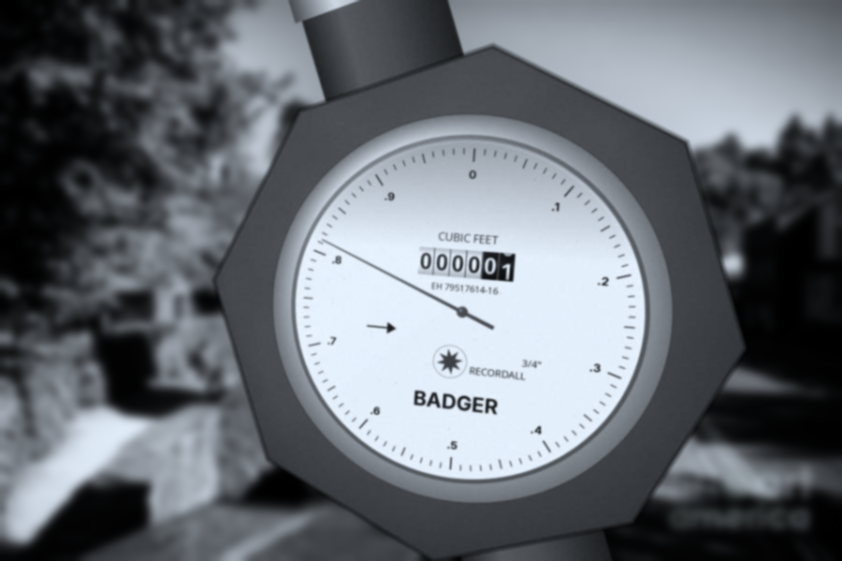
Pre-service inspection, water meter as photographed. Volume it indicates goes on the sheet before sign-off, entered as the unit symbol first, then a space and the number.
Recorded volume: ft³ 0.81
